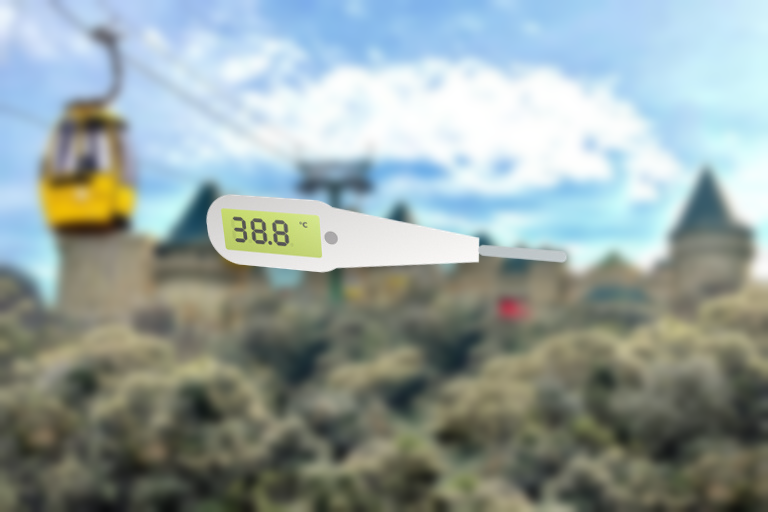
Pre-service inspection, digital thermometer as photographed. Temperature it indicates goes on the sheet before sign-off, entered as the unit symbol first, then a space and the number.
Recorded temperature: °C 38.8
